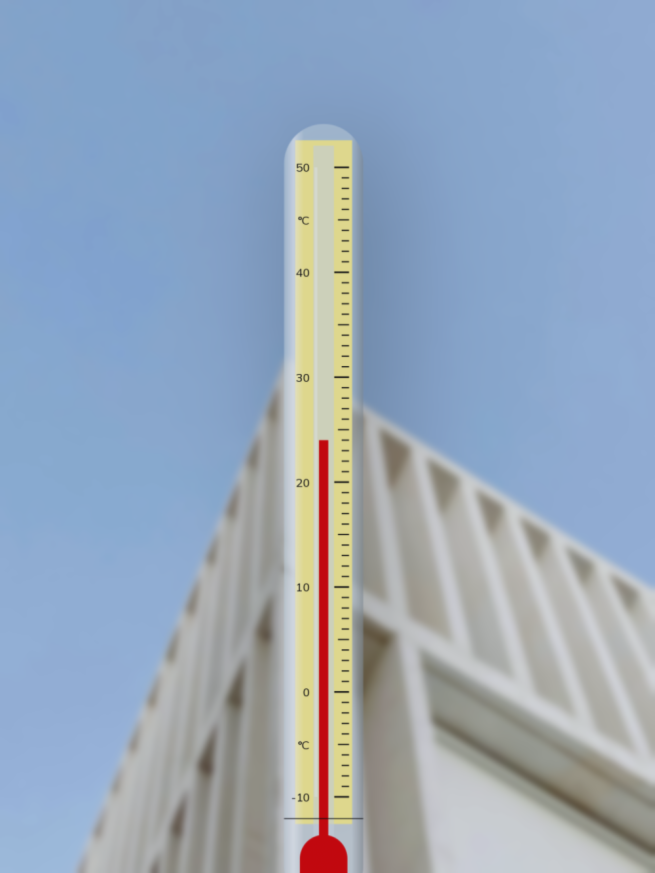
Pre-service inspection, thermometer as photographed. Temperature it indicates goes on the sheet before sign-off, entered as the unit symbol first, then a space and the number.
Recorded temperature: °C 24
